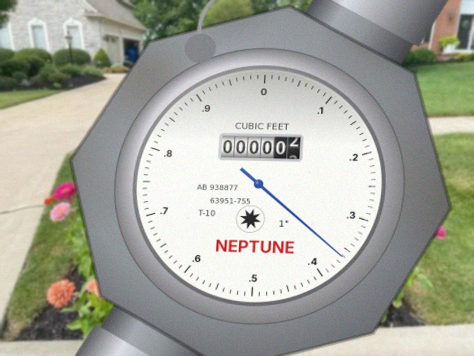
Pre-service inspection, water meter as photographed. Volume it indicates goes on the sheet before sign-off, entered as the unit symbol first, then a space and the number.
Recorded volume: ft³ 2.36
